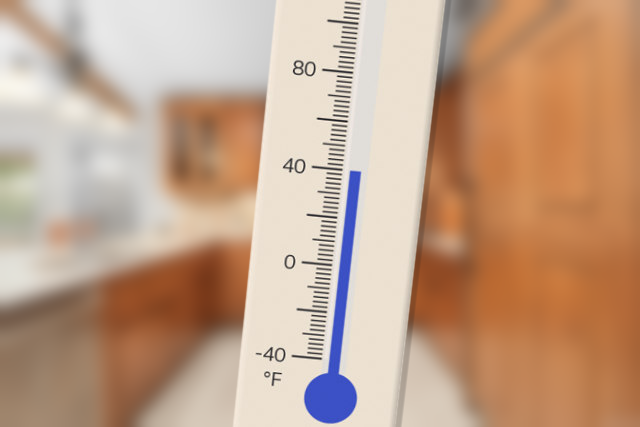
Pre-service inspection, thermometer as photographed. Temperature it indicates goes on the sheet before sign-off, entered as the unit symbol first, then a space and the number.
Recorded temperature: °F 40
